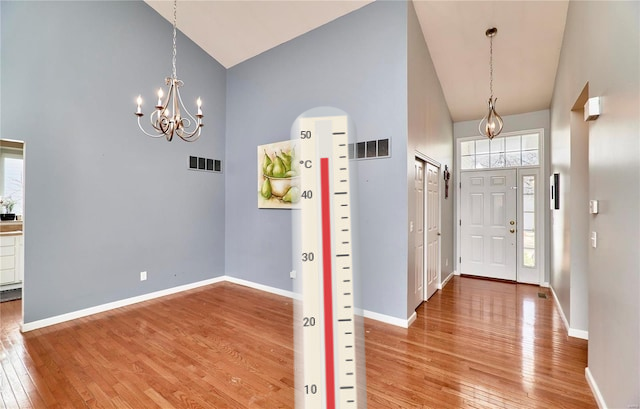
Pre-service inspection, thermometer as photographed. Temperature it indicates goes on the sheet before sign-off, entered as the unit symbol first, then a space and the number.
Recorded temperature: °C 46
